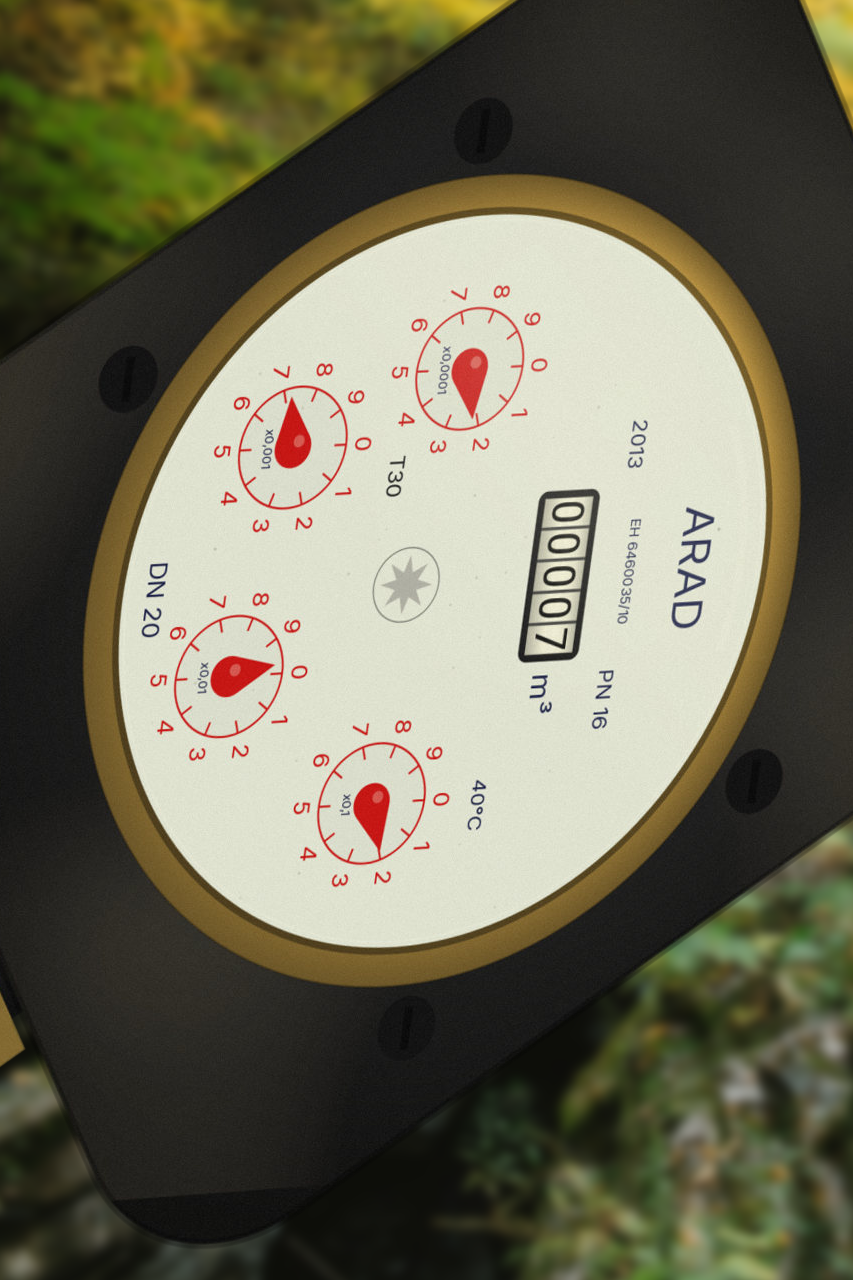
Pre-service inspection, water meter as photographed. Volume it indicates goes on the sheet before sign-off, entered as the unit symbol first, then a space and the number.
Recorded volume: m³ 7.1972
